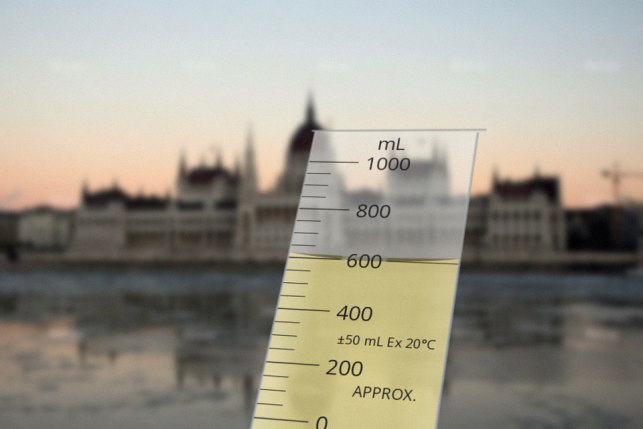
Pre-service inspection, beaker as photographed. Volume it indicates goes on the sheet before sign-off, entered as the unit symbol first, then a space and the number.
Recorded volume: mL 600
